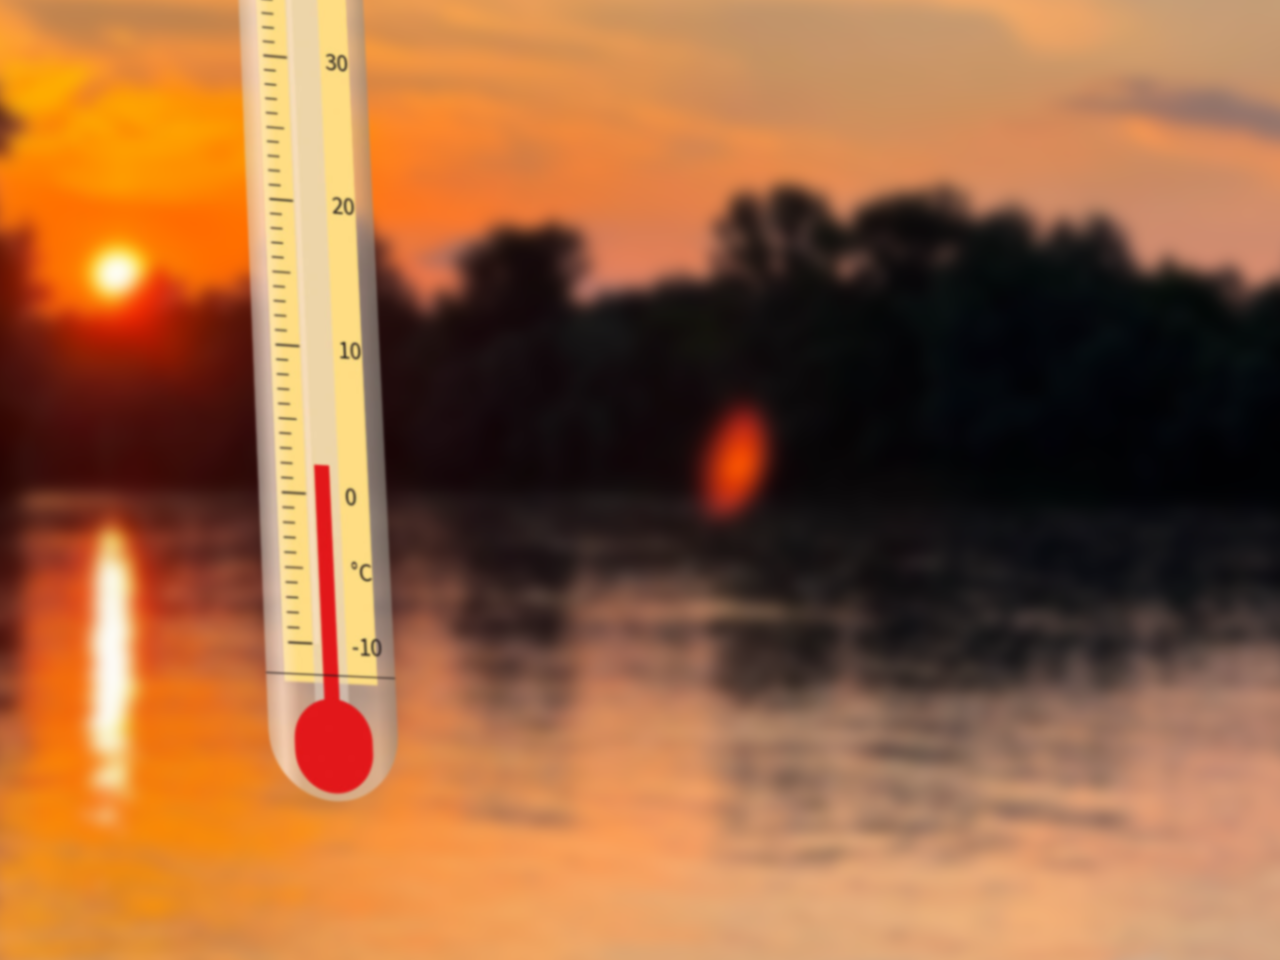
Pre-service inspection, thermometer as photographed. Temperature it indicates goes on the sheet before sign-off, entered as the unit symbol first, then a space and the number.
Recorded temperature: °C 2
